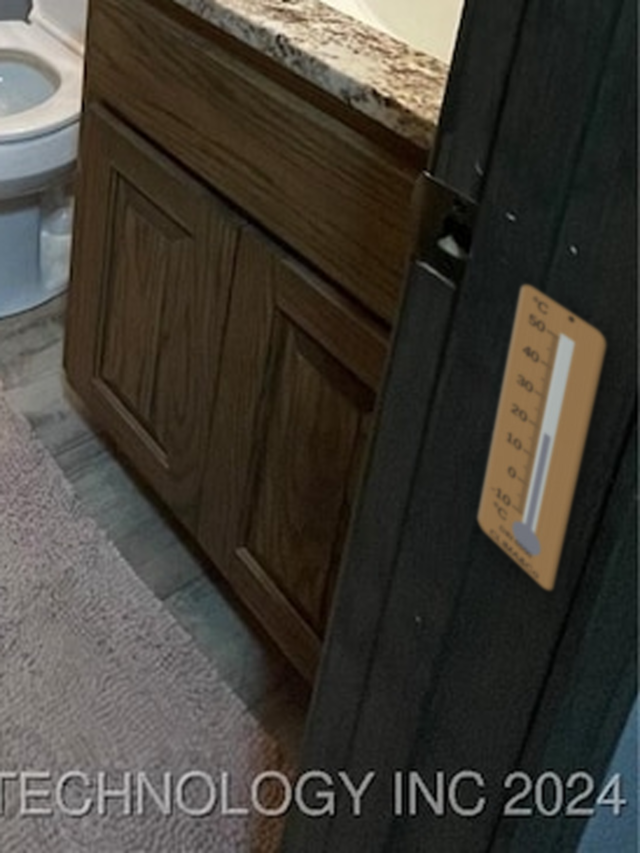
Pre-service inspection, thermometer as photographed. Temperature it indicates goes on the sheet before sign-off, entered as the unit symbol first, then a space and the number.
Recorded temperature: °C 20
